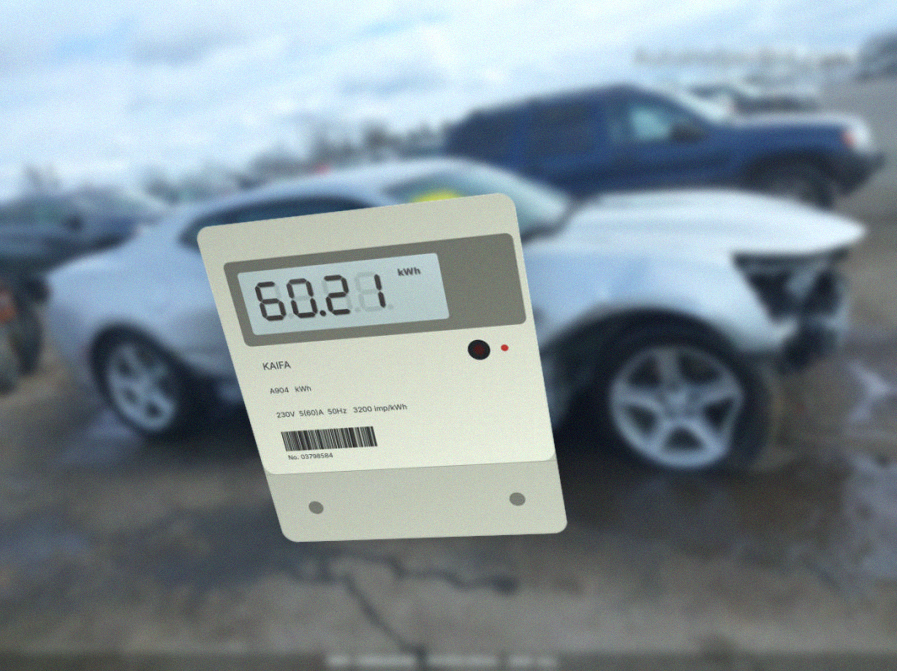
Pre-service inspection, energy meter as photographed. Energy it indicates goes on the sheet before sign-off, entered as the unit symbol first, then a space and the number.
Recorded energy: kWh 60.21
